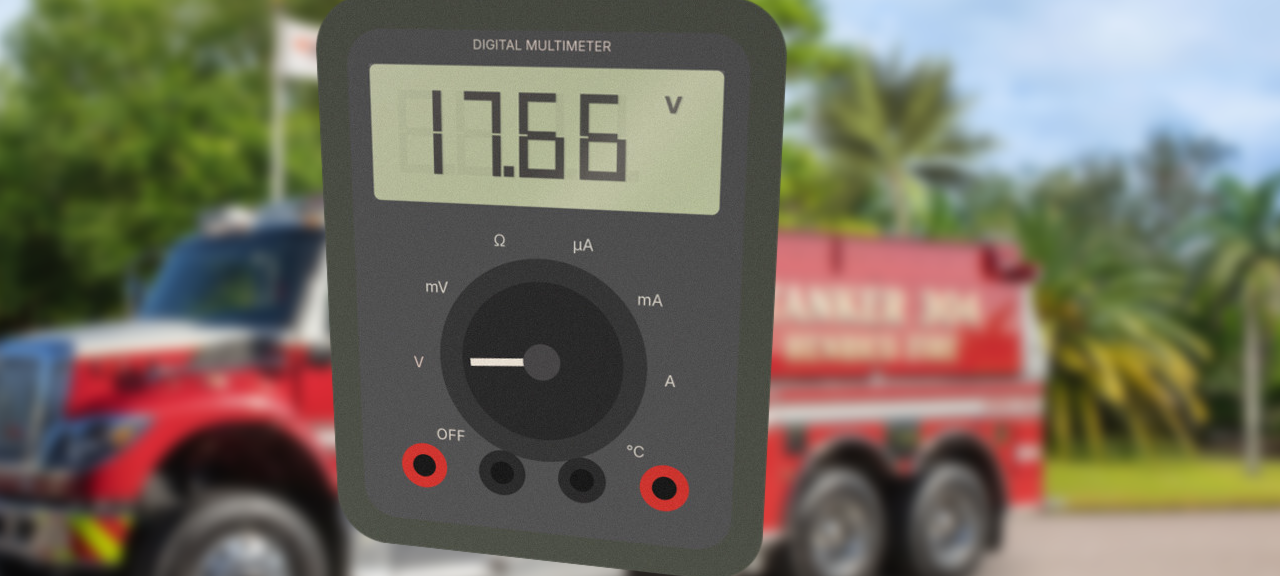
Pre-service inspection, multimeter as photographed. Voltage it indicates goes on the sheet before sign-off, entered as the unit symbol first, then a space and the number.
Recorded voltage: V 17.66
